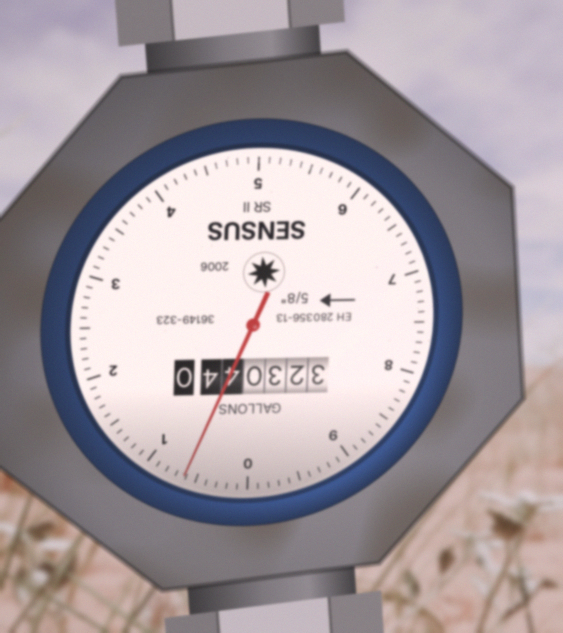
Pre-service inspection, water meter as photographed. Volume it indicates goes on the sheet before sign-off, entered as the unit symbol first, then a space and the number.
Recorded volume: gal 3230440.6
